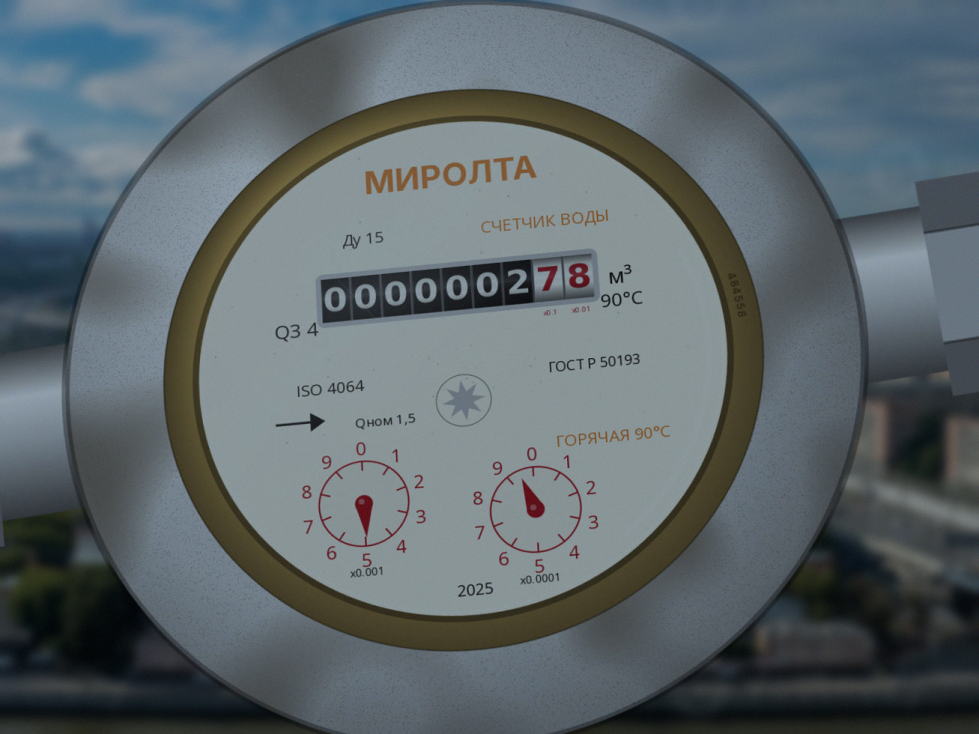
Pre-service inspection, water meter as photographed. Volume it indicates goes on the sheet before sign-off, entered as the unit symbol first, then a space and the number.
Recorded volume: m³ 2.7849
